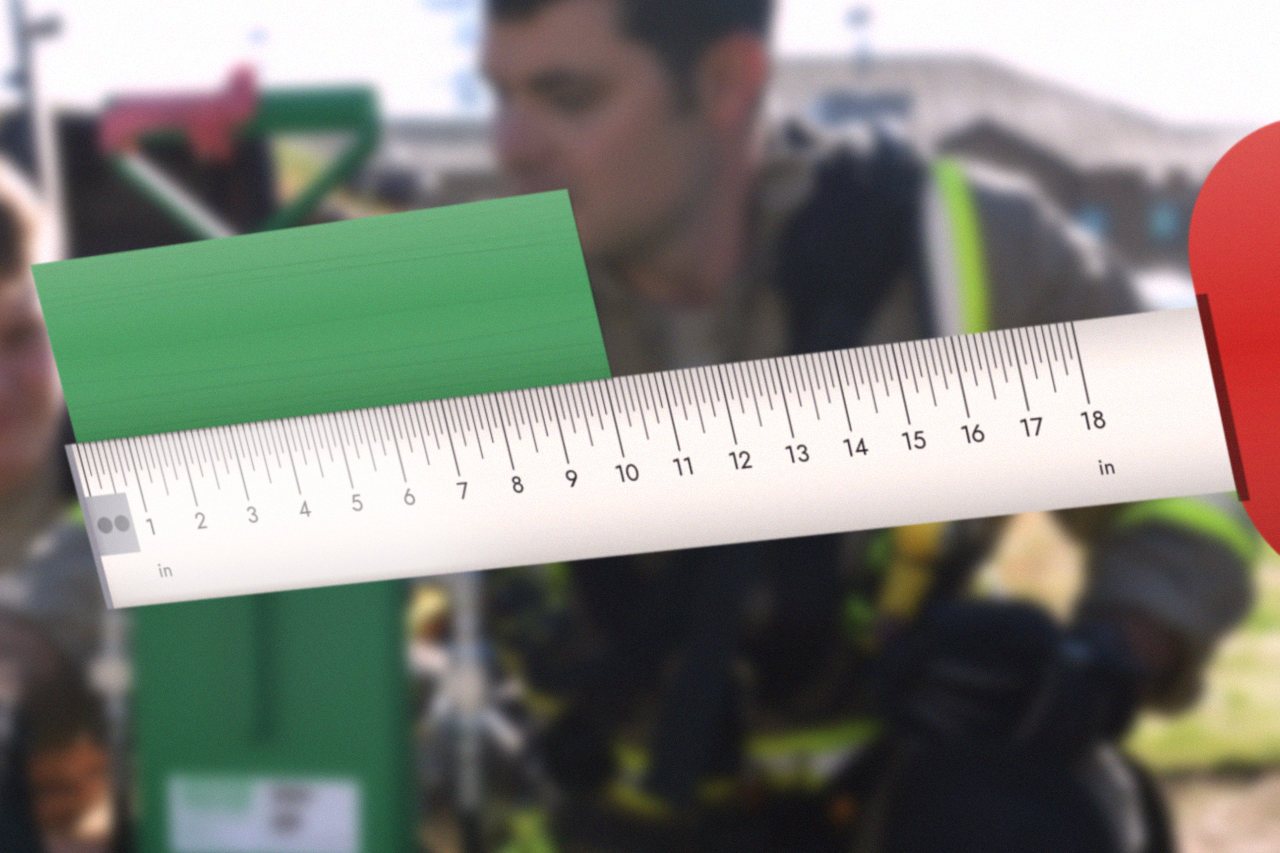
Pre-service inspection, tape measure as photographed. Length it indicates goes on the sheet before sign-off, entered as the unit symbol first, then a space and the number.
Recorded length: in 10.125
